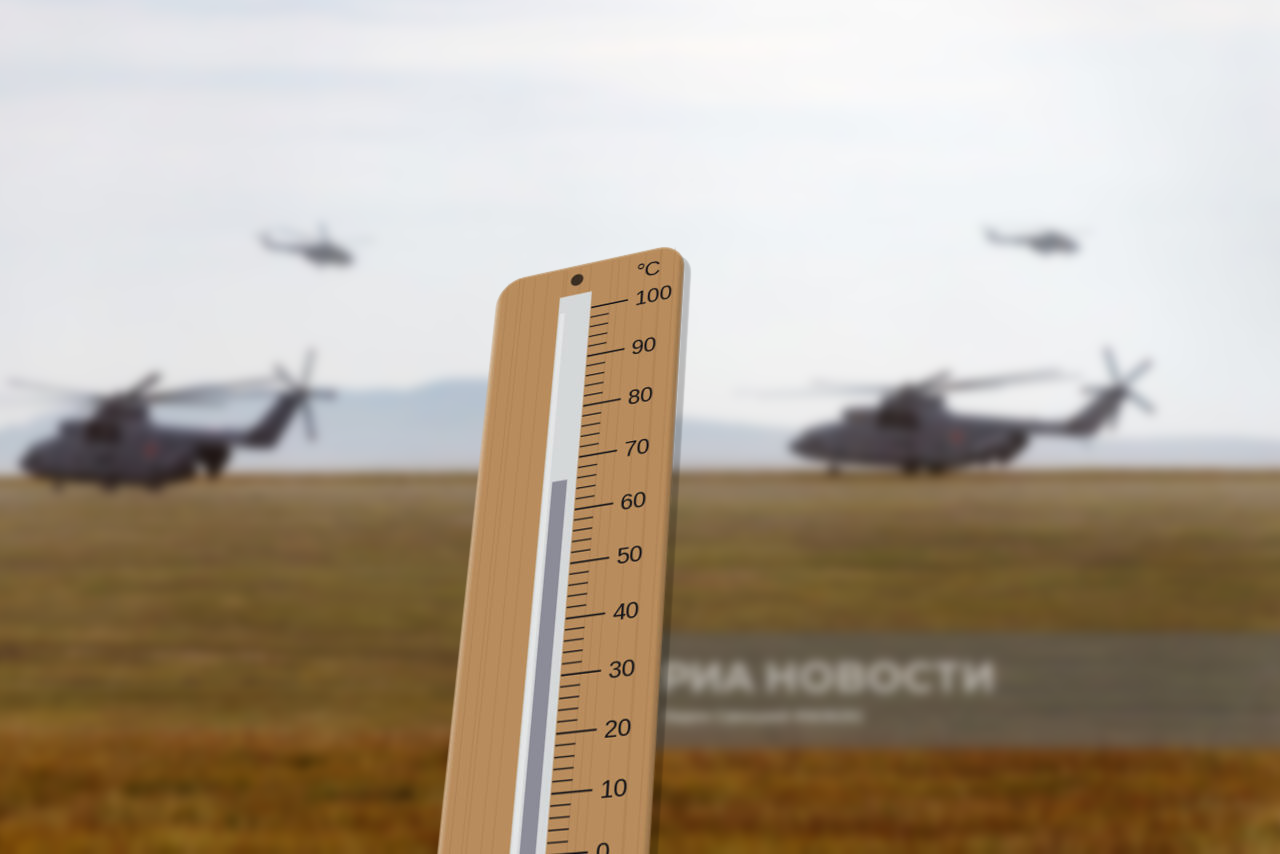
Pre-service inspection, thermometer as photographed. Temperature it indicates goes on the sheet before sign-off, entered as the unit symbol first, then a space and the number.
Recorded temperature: °C 66
